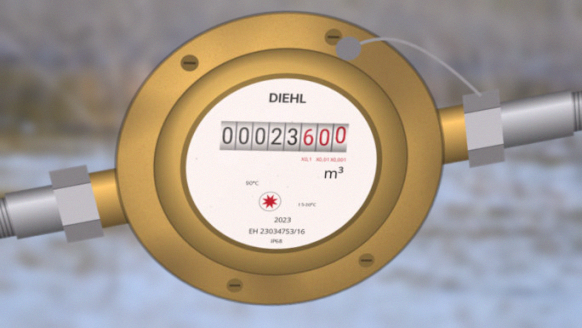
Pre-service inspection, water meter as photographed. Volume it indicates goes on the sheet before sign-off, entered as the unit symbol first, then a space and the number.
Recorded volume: m³ 23.600
